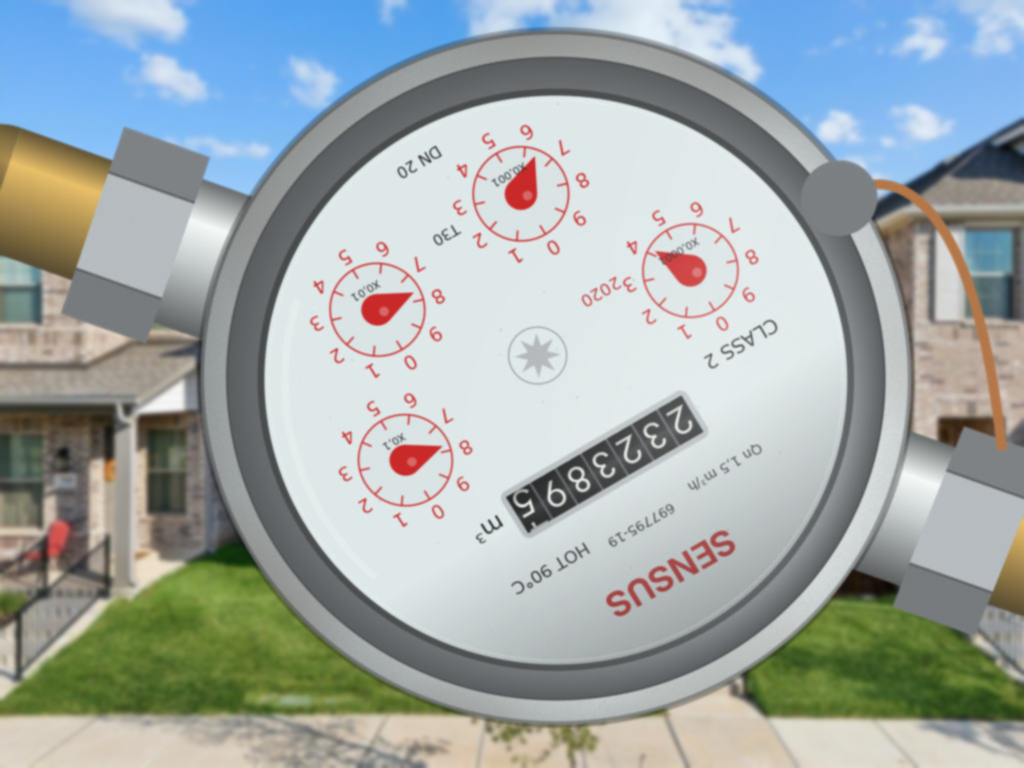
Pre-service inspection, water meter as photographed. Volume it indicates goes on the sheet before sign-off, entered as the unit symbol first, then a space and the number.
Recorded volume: m³ 2323894.7764
